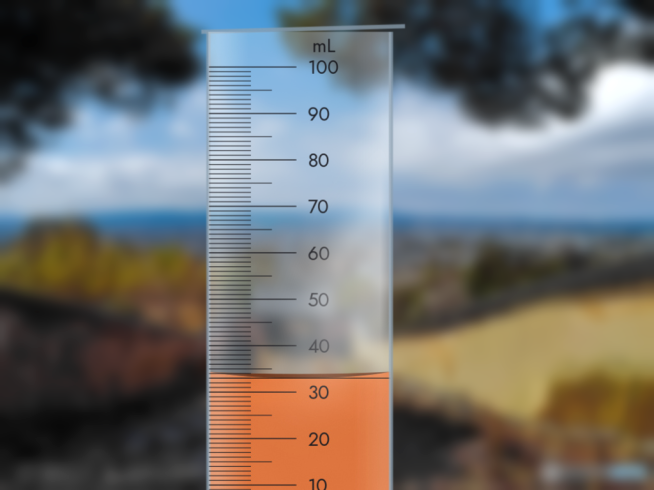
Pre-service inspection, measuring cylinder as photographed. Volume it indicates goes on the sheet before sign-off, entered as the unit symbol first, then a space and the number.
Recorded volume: mL 33
